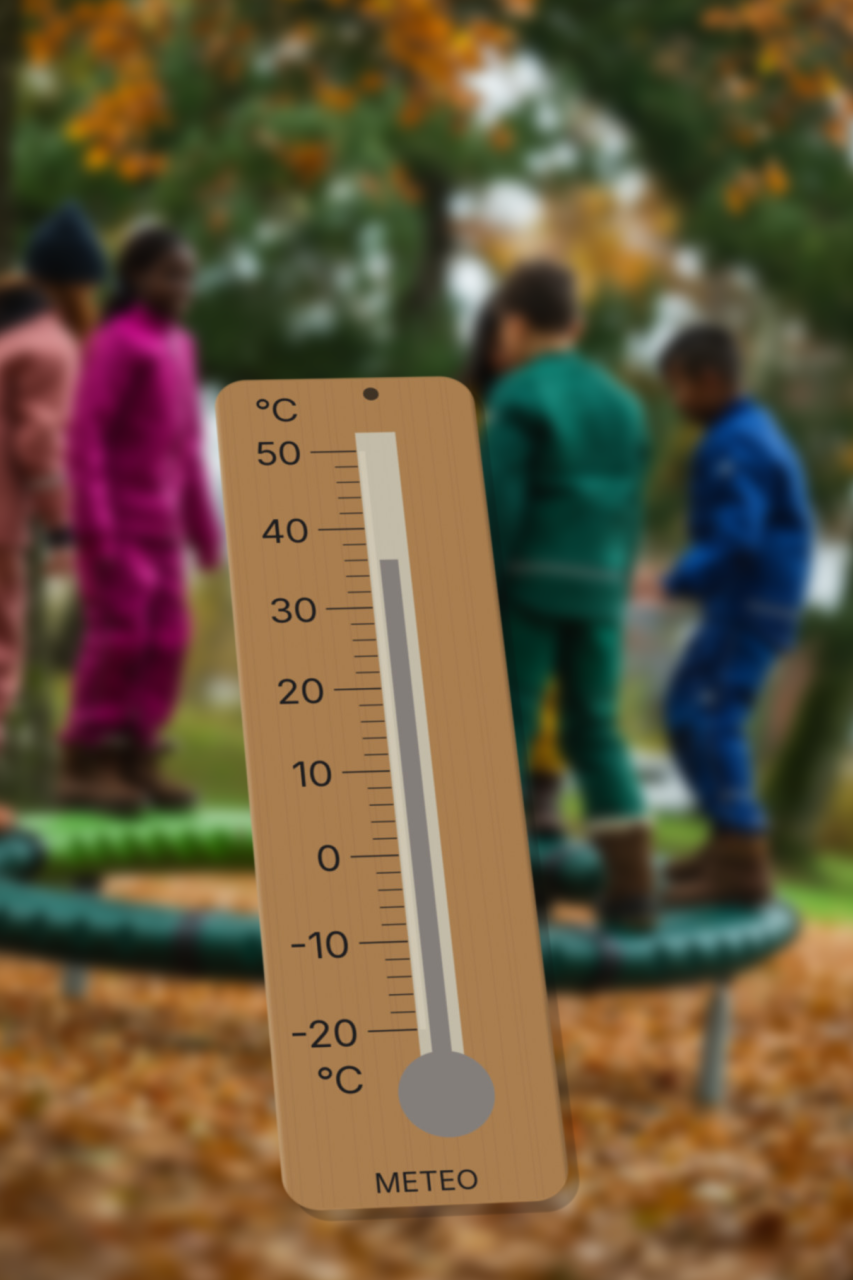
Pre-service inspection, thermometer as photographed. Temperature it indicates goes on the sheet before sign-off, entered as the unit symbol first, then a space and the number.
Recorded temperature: °C 36
